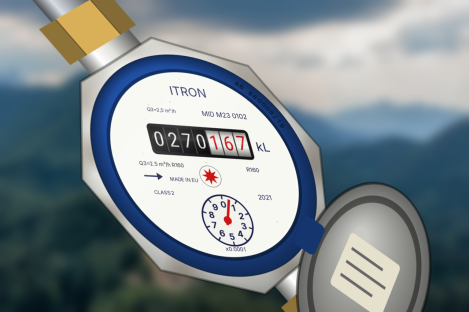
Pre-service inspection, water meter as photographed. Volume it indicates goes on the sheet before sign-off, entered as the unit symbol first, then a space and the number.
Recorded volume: kL 270.1670
